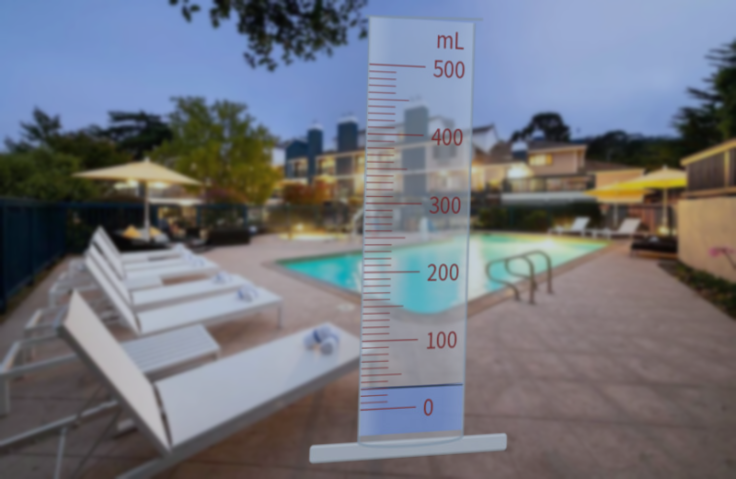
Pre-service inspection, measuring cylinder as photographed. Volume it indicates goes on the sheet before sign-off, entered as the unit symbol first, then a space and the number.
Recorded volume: mL 30
